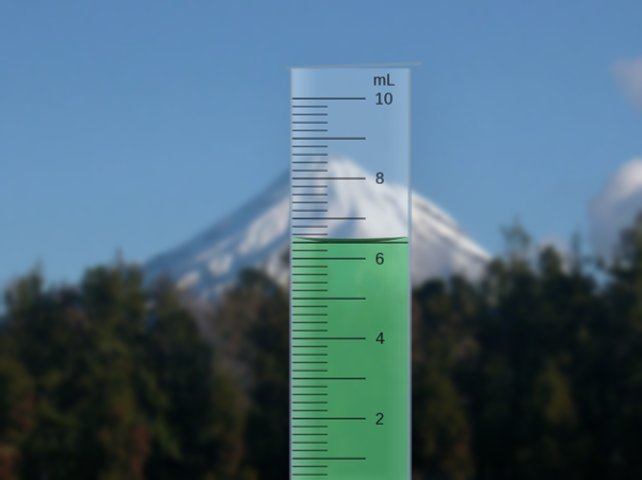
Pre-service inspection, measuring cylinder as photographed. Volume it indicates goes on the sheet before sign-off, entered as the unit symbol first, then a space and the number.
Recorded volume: mL 6.4
